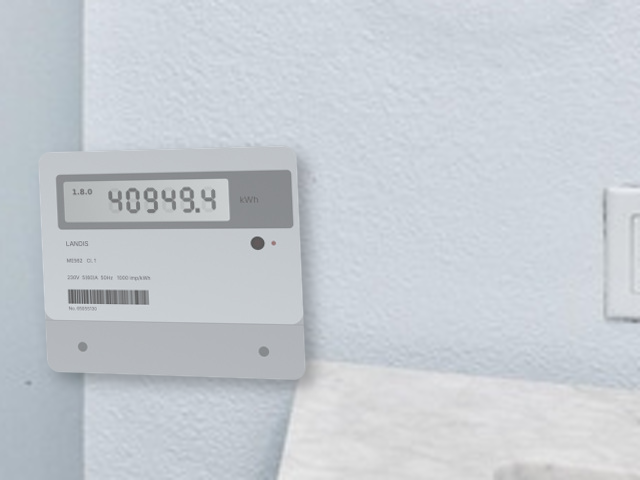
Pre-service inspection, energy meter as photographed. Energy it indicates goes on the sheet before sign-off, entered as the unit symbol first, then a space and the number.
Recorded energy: kWh 40949.4
